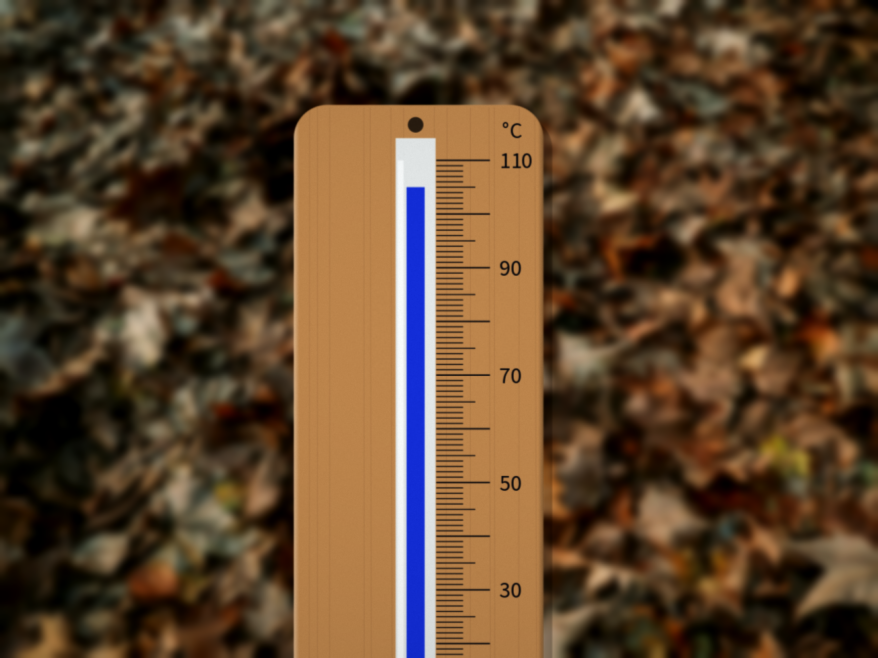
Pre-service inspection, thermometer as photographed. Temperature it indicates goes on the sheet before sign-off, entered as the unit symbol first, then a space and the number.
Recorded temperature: °C 105
